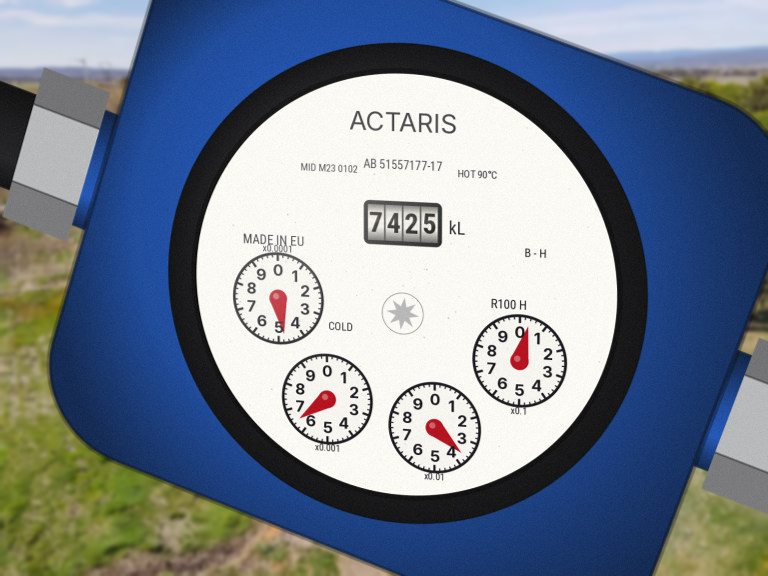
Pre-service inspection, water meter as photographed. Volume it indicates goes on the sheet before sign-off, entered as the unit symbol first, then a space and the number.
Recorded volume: kL 7425.0364
